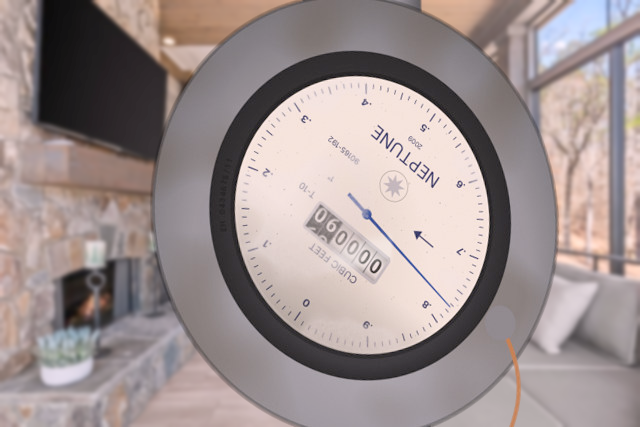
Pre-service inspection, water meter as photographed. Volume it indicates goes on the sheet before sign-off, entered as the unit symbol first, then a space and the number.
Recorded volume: ft³ 89.77
